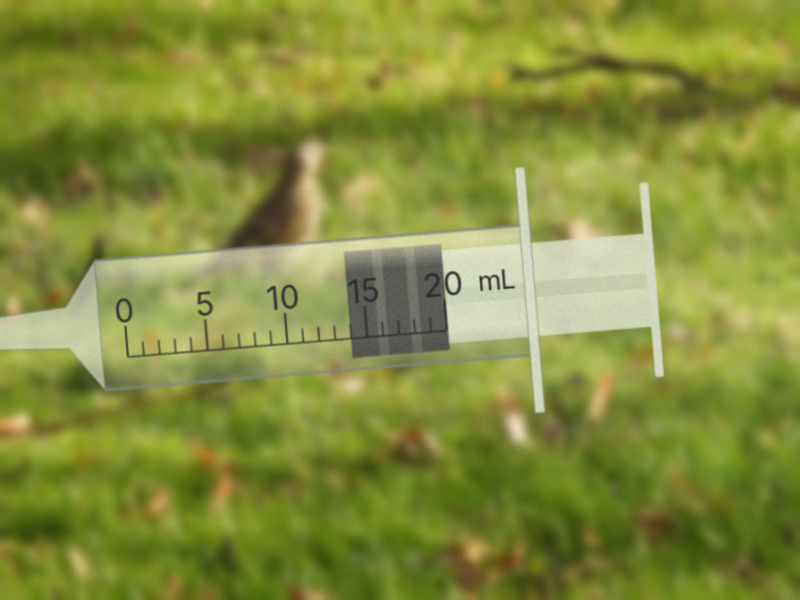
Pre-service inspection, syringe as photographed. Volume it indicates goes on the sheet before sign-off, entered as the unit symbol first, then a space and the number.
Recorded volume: mL 14
